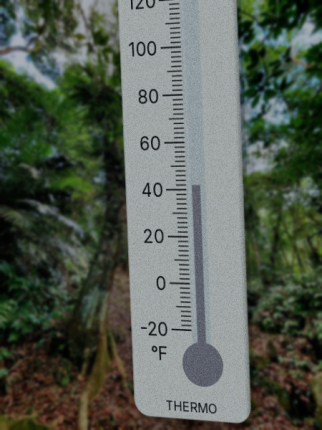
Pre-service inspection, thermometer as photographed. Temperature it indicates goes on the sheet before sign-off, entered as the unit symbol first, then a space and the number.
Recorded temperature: °F 42
